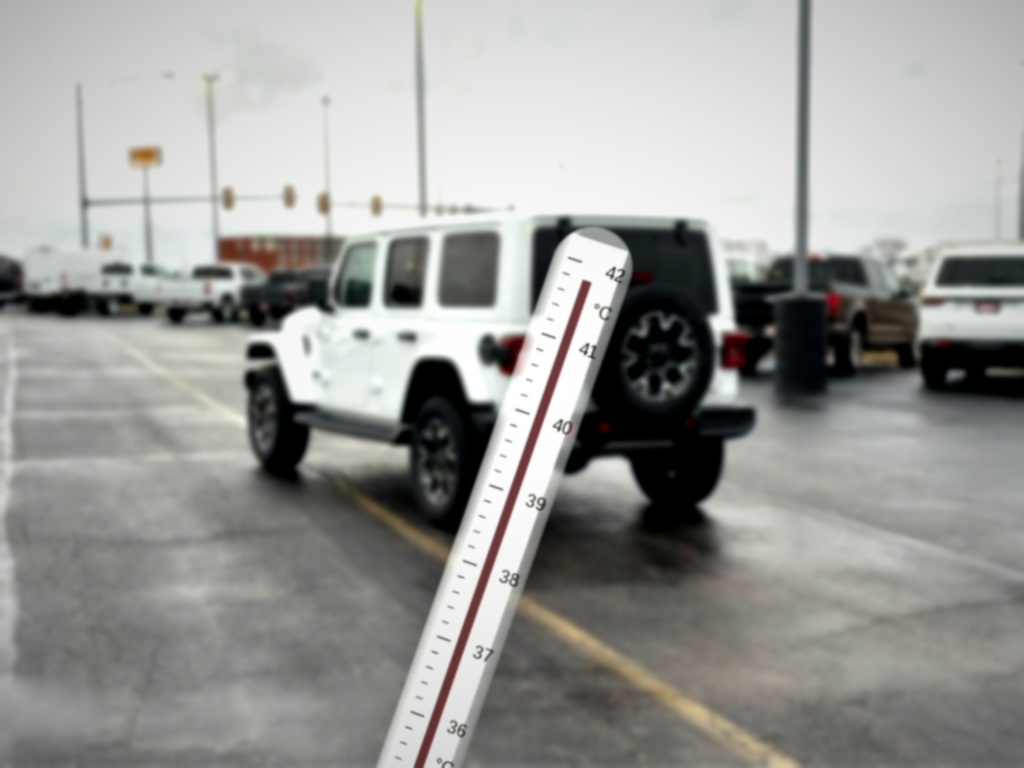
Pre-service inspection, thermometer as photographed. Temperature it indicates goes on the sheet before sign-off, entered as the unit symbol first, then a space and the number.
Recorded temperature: °C 41.8
